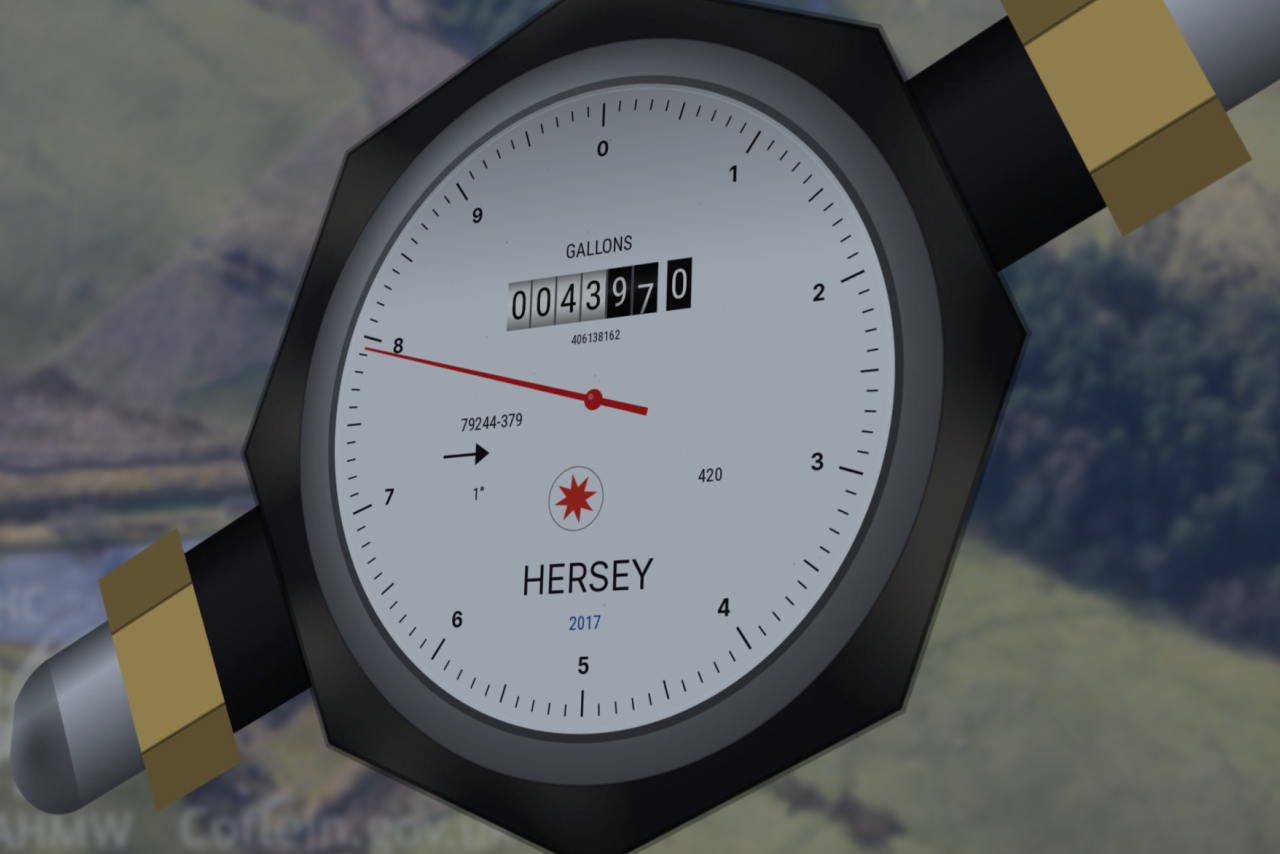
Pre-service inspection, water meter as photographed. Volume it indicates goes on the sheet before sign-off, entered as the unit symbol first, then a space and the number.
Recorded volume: gal 43967.9
